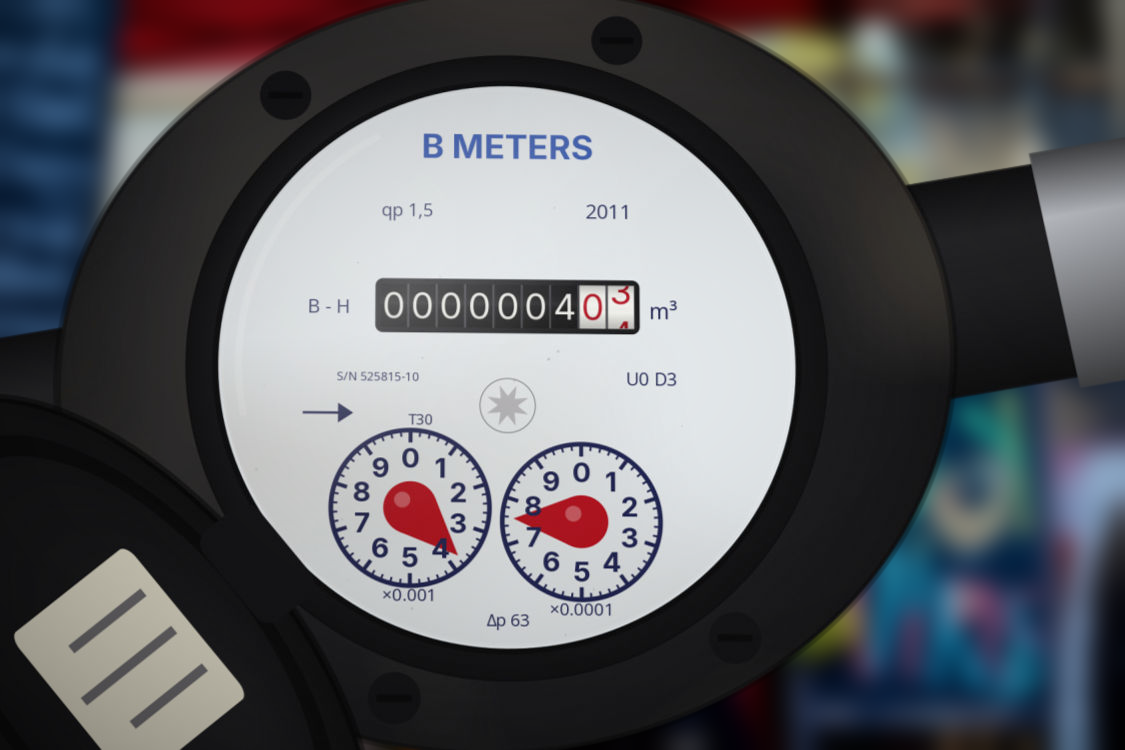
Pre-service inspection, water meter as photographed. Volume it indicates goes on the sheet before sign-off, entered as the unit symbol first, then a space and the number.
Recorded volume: m³ 4.0337
